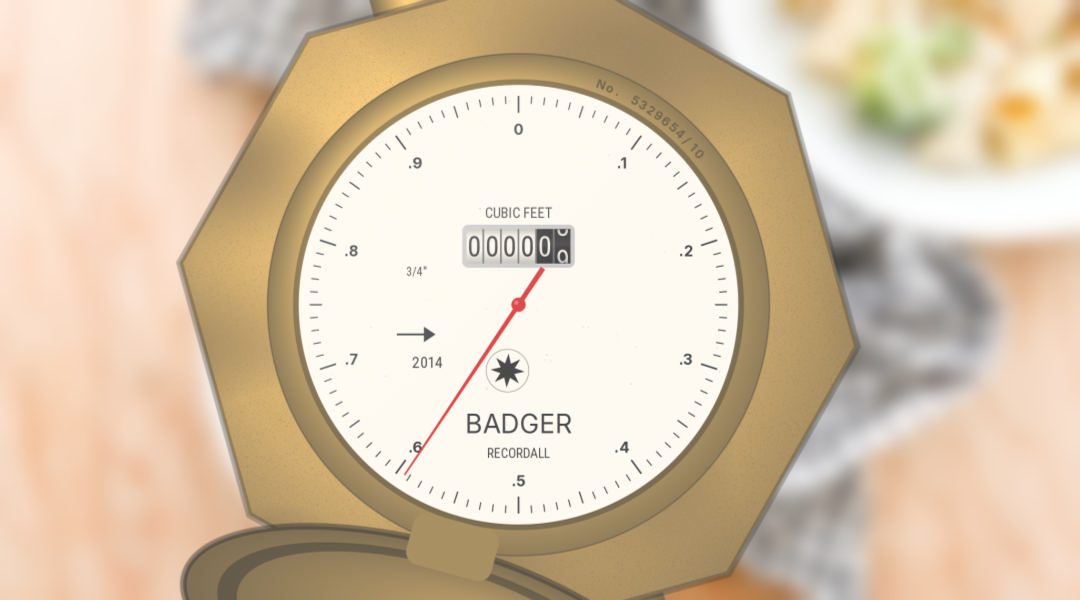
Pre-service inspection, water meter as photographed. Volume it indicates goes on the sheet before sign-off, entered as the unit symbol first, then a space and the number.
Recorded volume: ft³ 8.59
